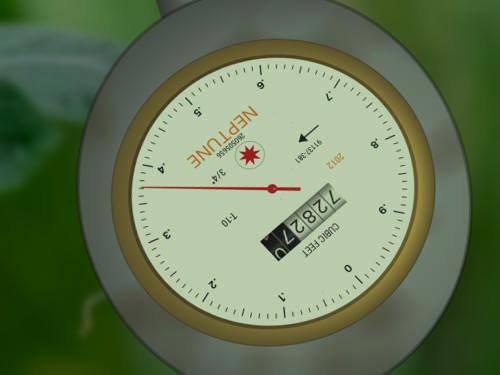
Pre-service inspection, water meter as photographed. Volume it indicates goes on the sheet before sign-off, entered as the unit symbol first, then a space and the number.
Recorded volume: ft³ 728270.37
